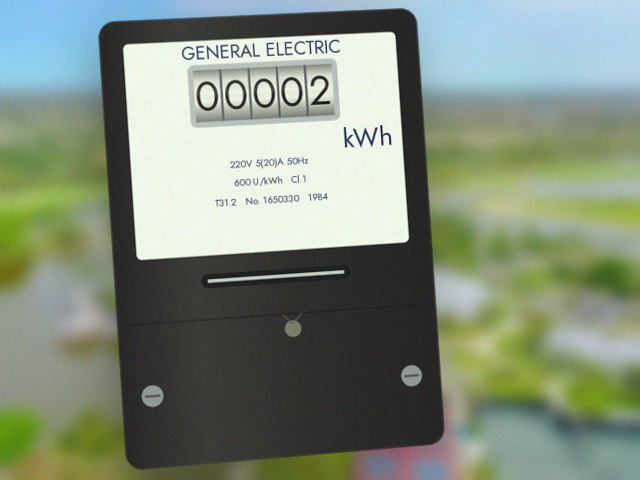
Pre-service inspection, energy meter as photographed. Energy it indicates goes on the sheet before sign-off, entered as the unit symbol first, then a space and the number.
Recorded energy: kWh 2
